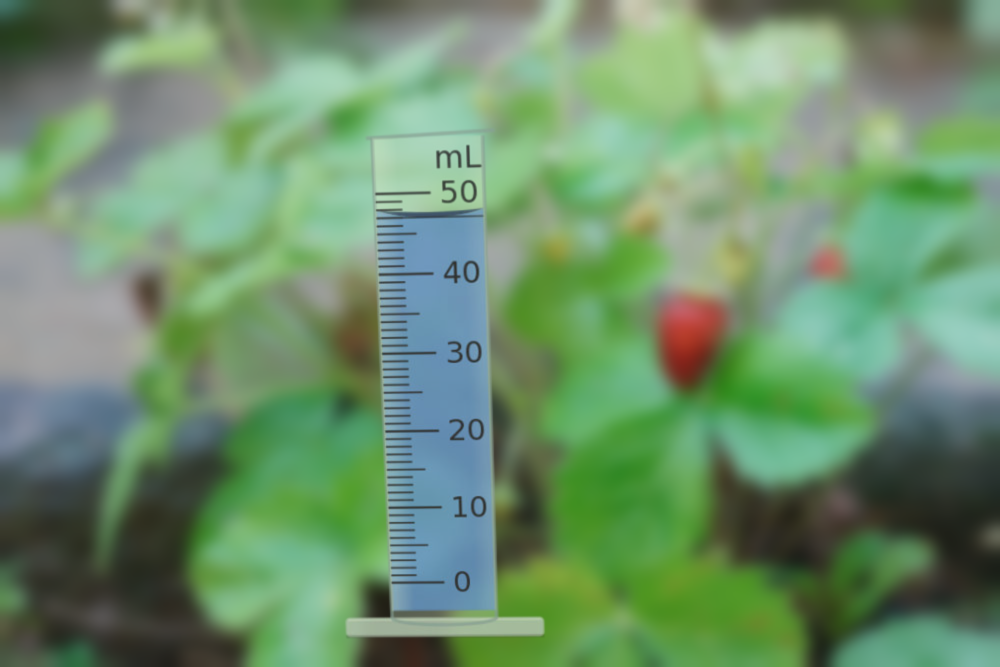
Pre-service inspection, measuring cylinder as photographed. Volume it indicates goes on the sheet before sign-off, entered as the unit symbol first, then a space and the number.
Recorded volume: mL 47
